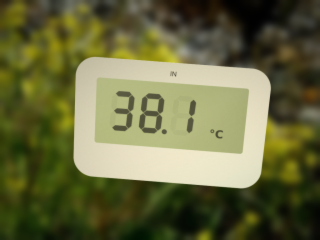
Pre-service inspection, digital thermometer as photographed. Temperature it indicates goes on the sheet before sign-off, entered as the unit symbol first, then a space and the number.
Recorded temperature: °C 38.1
